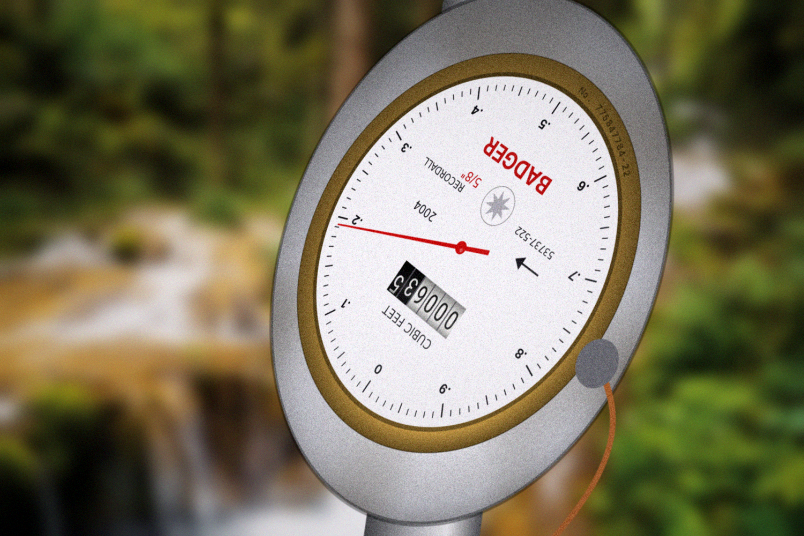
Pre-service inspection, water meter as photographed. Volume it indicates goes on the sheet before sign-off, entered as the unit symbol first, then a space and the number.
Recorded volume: ft³ 635.19
